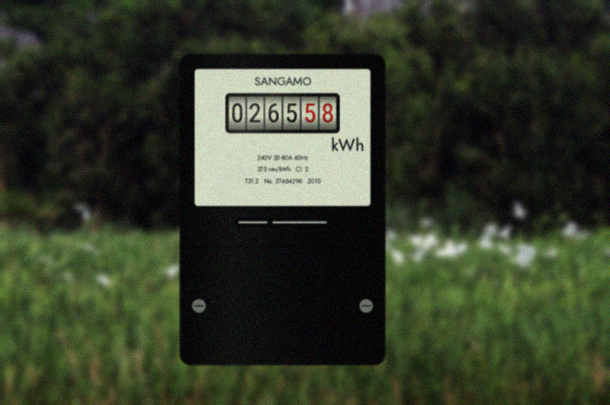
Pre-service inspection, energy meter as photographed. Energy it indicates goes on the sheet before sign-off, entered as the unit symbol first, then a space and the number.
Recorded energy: kWh 265.58
